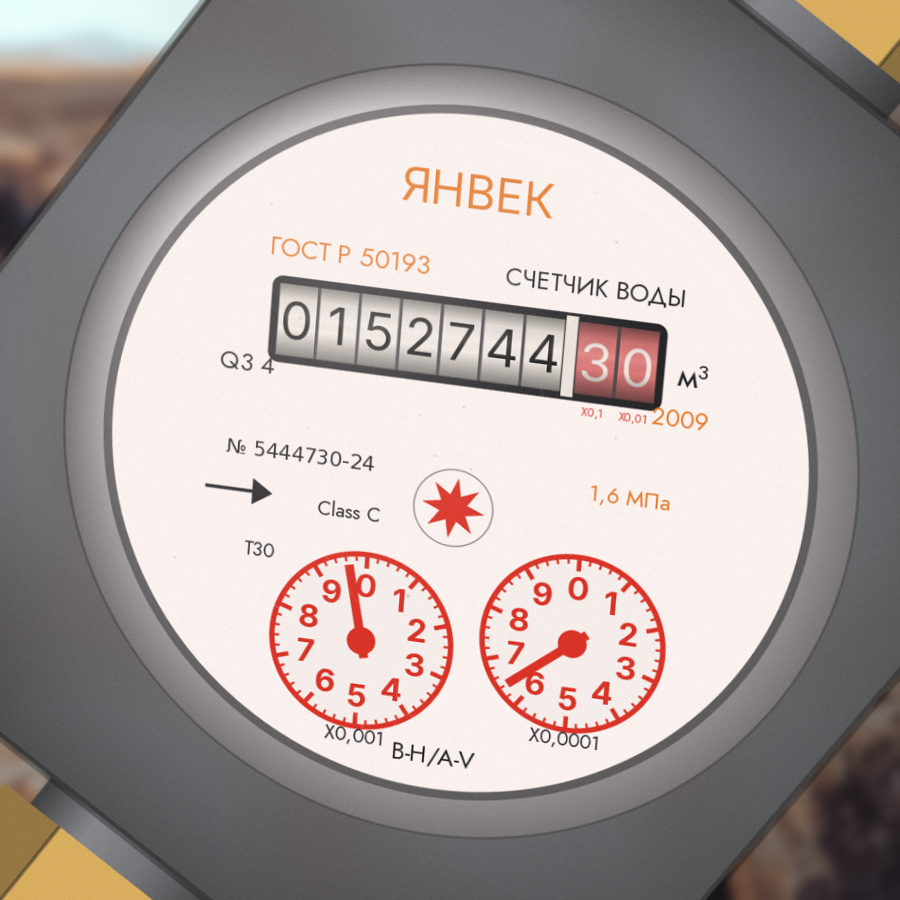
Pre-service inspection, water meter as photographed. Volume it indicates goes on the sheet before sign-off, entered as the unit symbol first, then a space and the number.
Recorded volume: m³ 152744.2996
